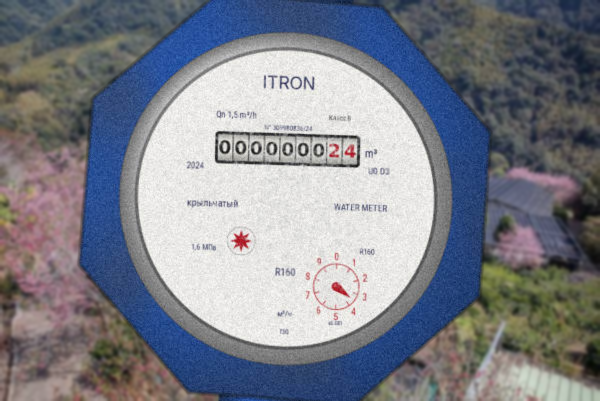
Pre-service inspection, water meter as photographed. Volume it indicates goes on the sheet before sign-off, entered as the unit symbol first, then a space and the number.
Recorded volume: m³ 0.243
